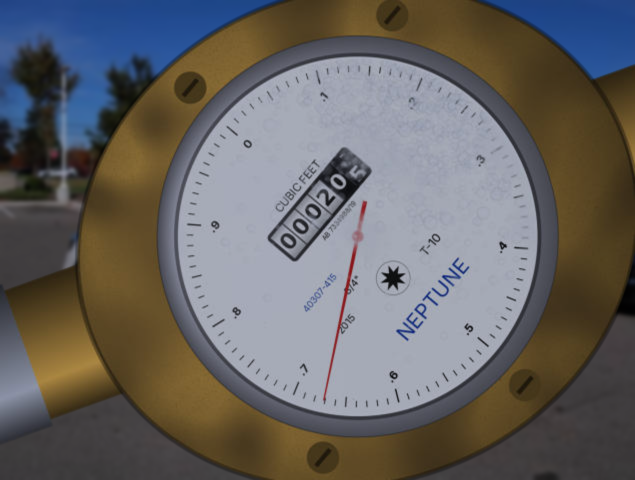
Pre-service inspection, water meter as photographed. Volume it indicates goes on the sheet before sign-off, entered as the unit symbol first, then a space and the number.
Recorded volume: ft³ 204.67
